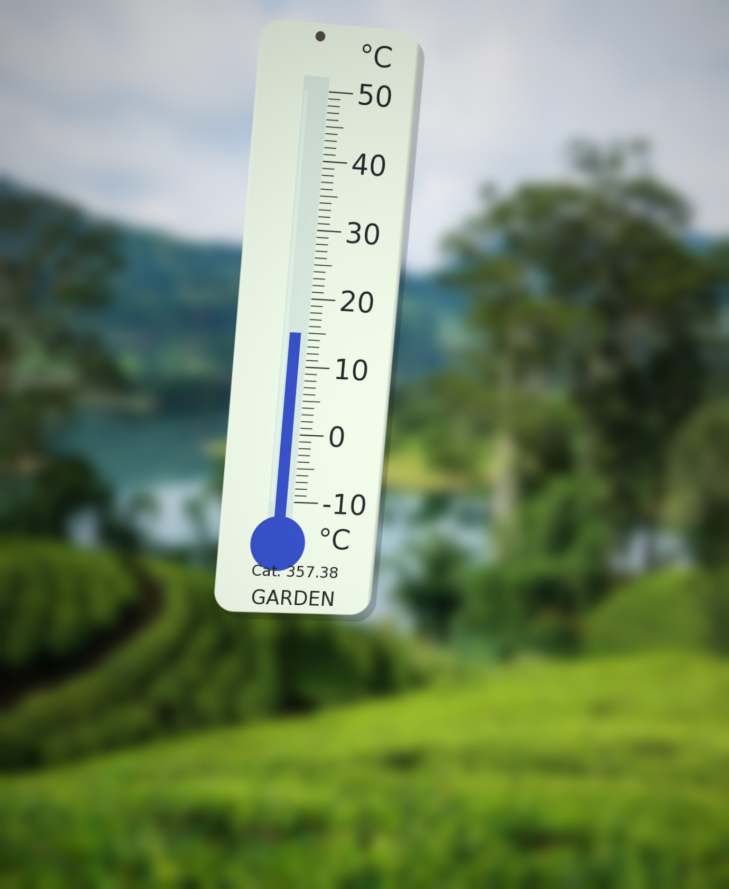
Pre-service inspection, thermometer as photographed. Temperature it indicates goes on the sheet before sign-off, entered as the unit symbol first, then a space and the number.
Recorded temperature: °C 15
